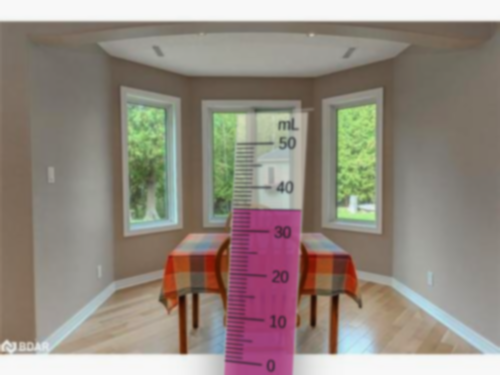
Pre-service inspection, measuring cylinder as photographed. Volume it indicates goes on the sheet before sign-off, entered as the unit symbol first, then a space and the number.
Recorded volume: mL 35
